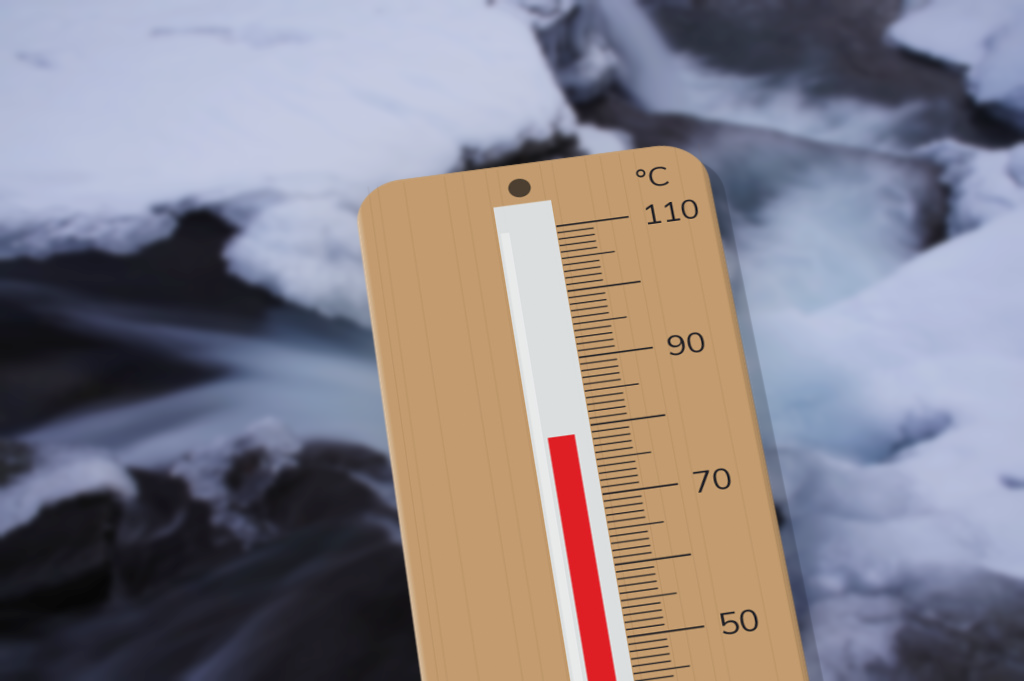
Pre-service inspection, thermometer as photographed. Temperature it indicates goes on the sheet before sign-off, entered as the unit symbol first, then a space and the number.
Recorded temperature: °C 79
